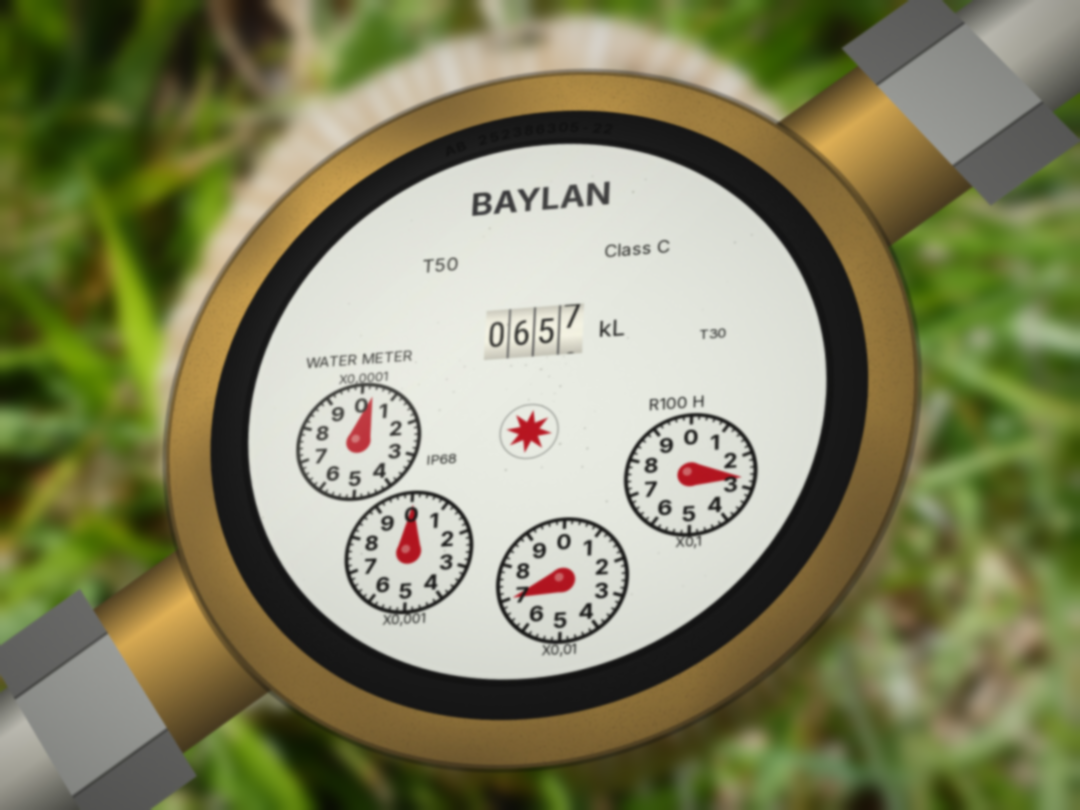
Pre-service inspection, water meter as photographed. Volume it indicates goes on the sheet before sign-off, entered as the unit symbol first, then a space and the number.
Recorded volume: kL 657.2700
